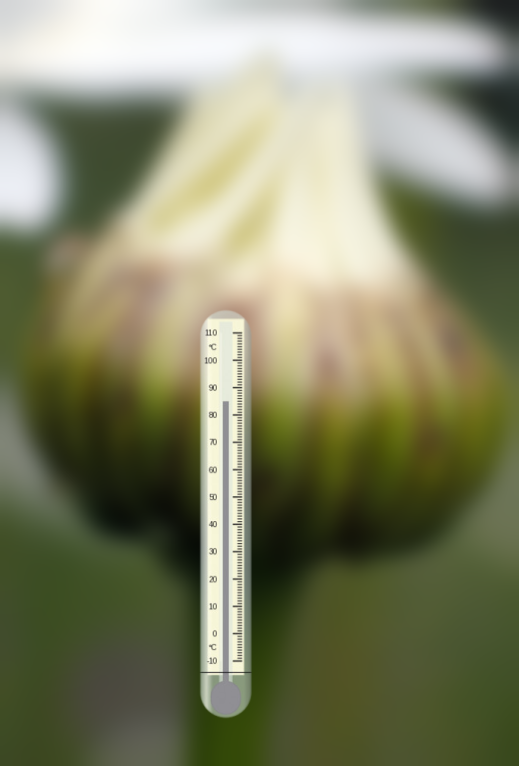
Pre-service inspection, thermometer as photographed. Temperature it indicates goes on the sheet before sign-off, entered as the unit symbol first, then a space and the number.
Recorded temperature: °C 85
